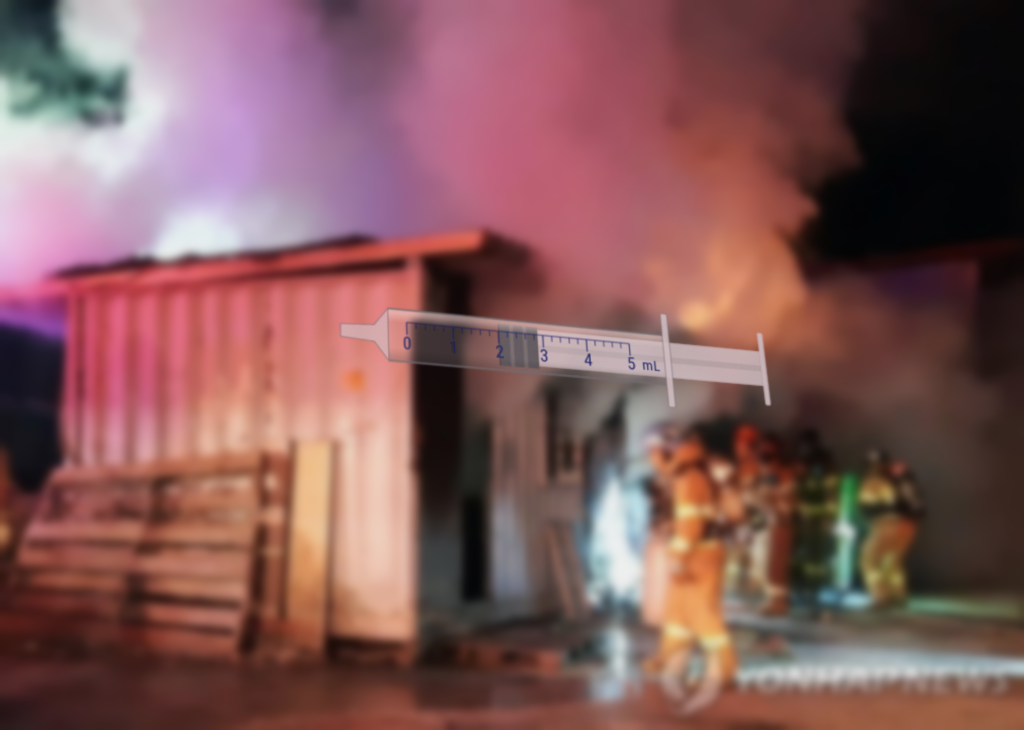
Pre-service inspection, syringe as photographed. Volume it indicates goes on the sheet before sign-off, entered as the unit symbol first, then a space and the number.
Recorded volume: mL 2
